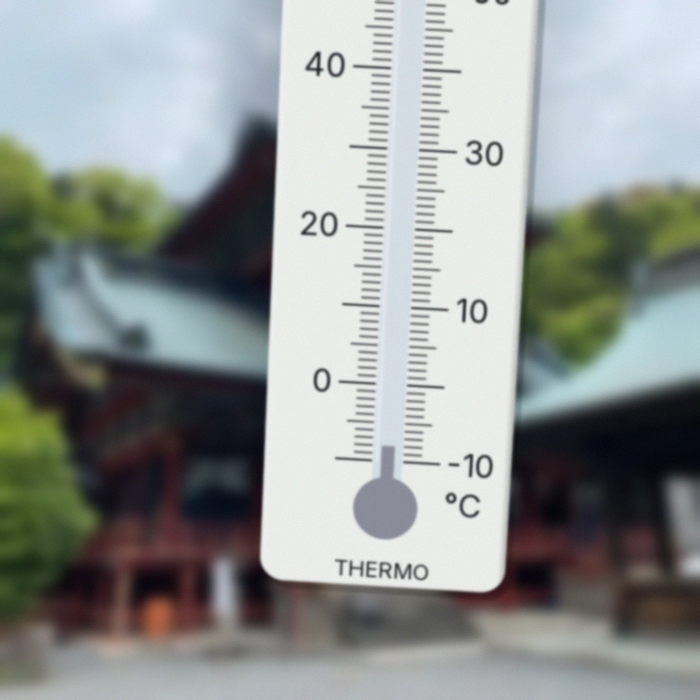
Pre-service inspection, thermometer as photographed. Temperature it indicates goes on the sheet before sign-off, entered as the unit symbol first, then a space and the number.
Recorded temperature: °C -8
